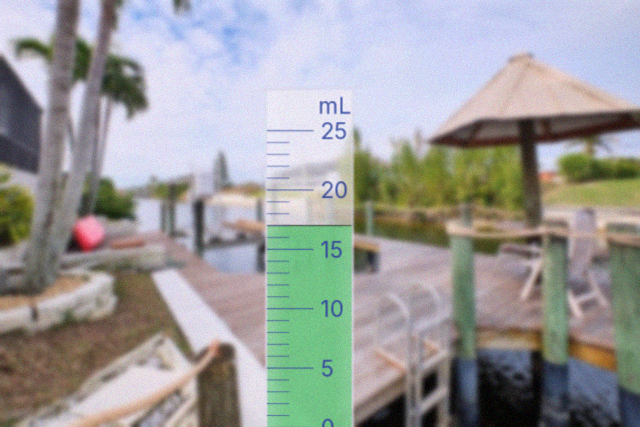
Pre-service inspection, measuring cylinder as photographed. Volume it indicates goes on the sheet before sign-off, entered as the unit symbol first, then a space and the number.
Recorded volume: mL 17
